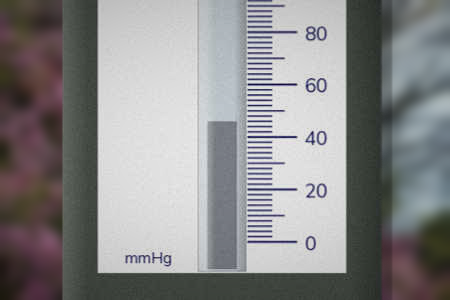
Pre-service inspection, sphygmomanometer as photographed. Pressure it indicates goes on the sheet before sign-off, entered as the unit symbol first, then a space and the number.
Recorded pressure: mmHg 46
